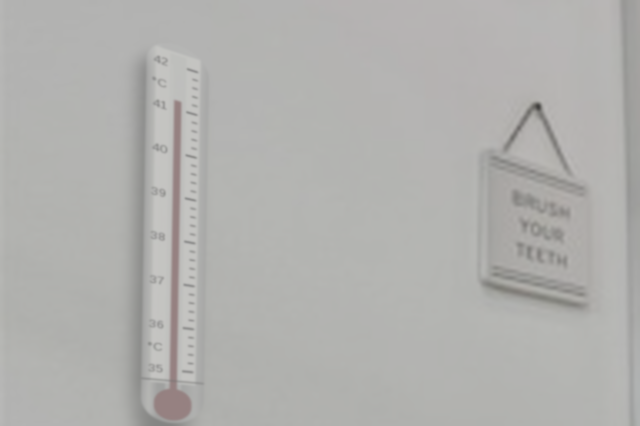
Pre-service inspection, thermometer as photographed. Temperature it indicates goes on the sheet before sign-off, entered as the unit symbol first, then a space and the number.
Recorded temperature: °C 41.2
